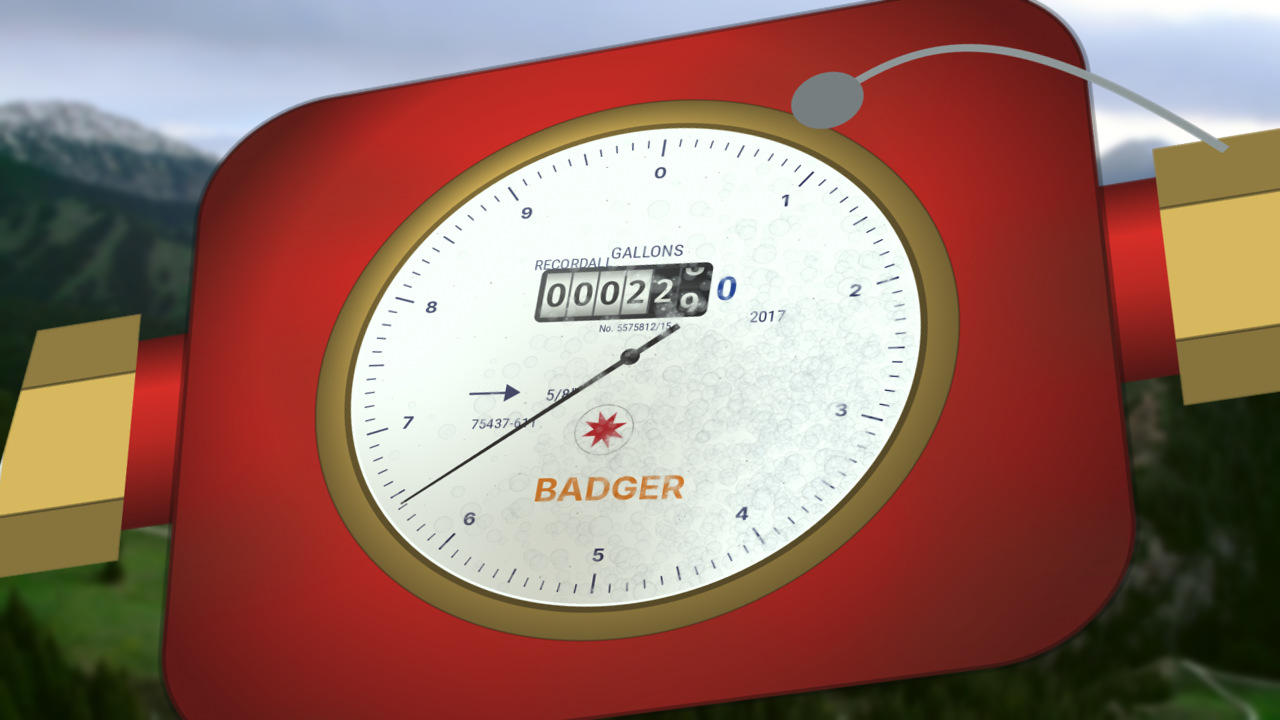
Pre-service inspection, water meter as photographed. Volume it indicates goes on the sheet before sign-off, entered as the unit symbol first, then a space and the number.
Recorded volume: gal 2286.4
